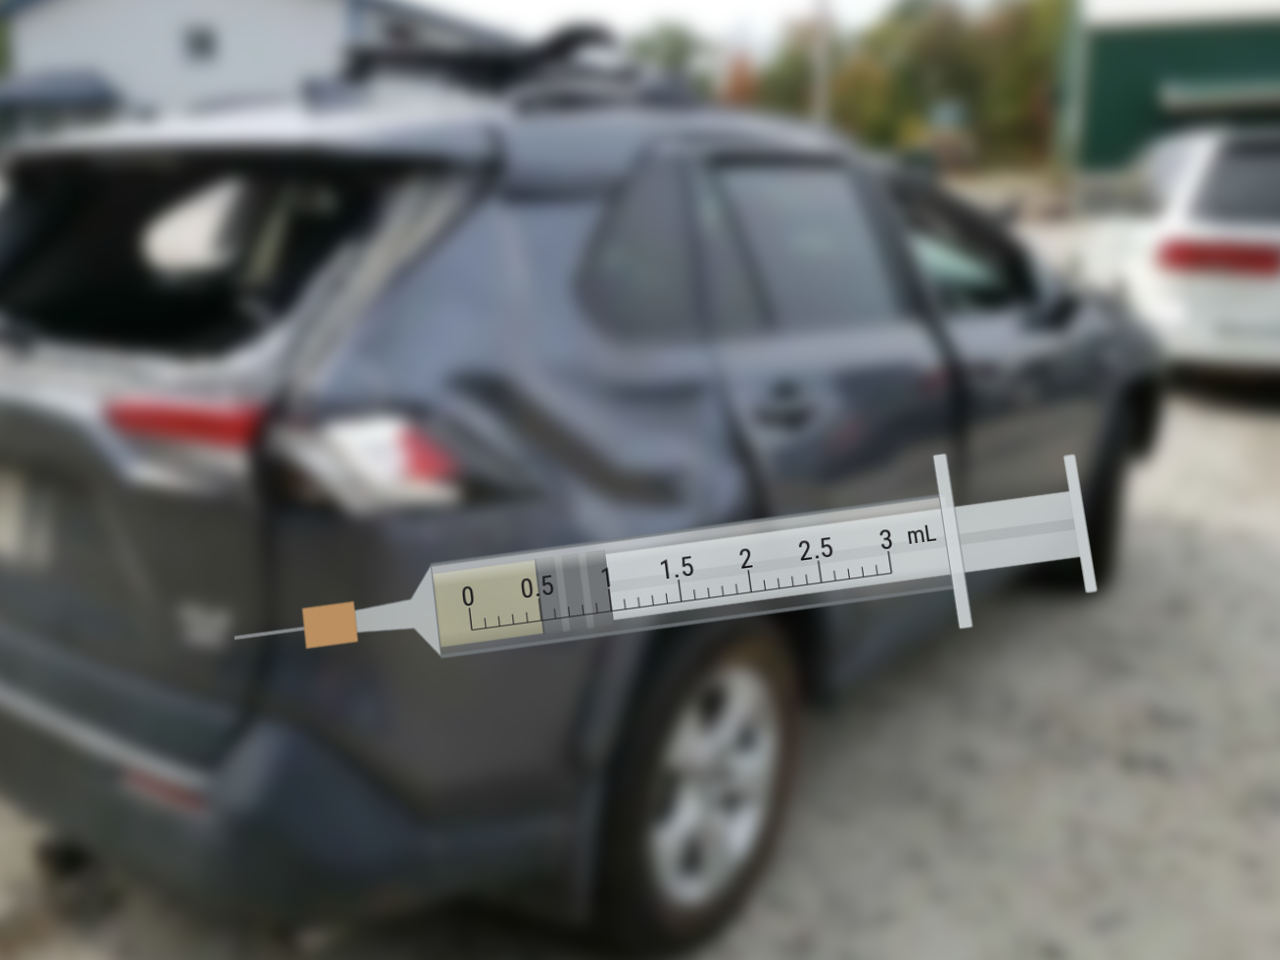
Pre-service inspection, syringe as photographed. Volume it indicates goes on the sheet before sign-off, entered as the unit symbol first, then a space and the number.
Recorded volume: mL 0.5
